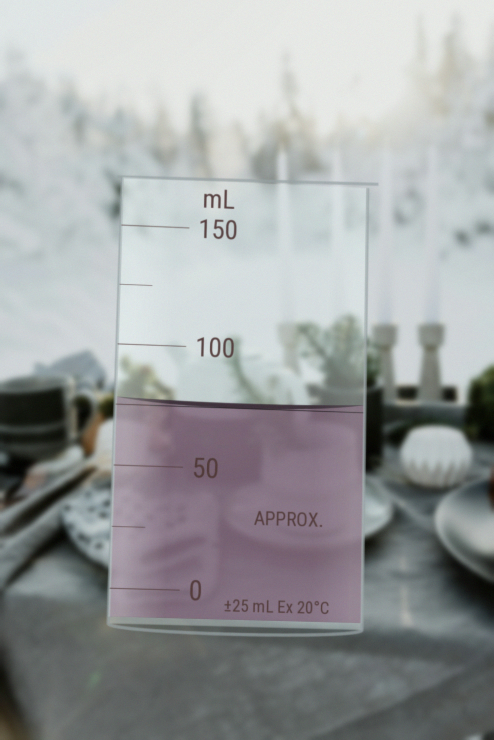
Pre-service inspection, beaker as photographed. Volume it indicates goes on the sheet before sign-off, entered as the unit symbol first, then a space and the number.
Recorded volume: mL 75
